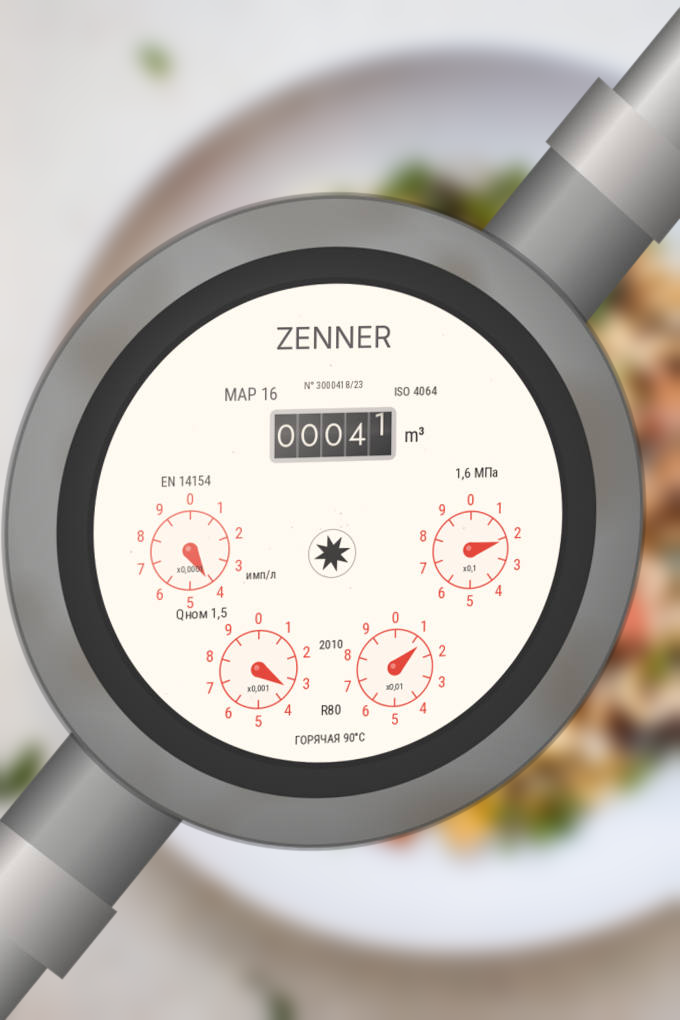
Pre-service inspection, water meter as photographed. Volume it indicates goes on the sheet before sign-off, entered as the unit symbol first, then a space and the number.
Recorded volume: m³ 41.2134
